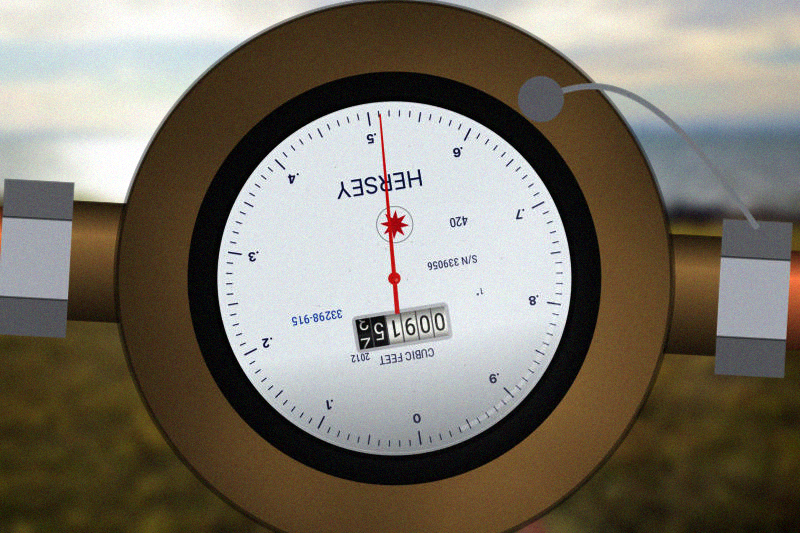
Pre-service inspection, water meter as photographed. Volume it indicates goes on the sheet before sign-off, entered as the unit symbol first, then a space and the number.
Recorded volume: ft³ 9152.51
